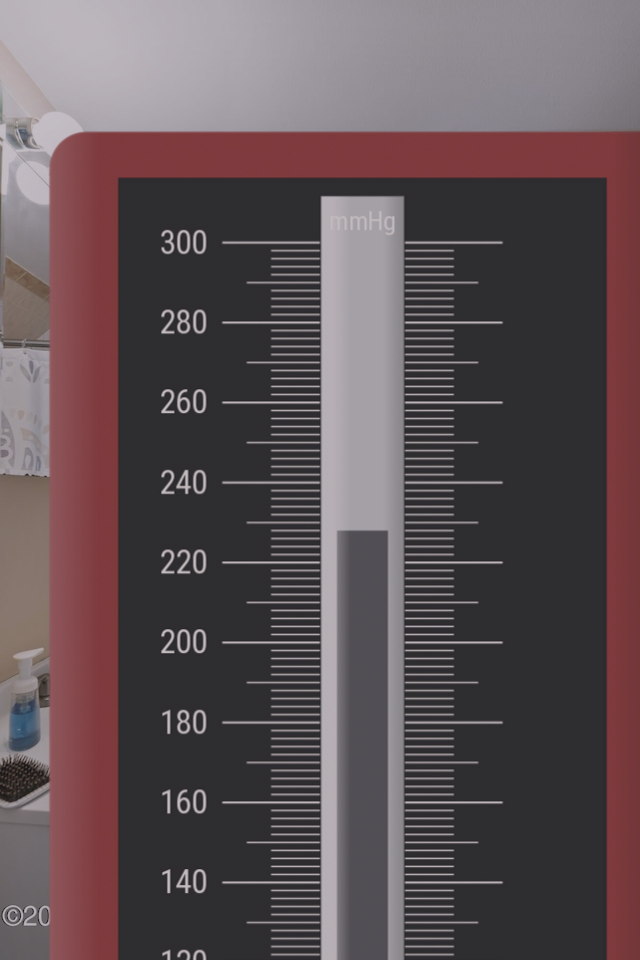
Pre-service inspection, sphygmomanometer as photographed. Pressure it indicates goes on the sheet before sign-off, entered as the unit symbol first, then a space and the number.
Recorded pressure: mmHg 228
